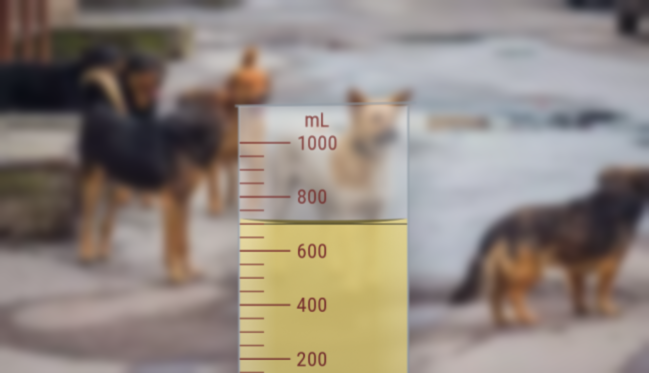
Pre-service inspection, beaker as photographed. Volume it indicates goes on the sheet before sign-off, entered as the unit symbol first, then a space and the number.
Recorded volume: mL 700
